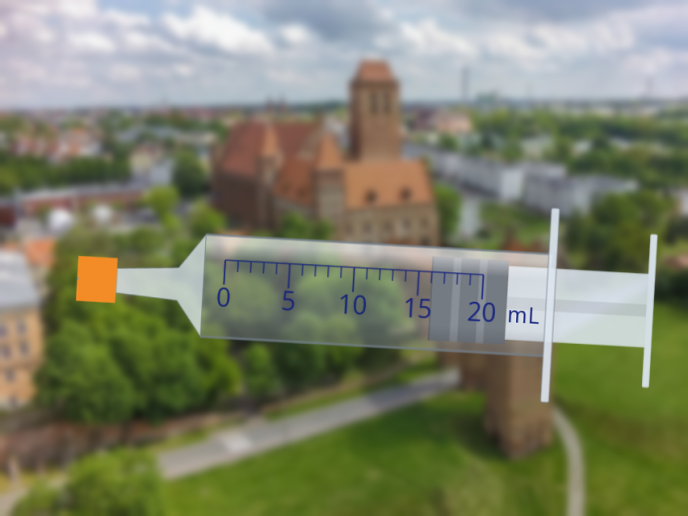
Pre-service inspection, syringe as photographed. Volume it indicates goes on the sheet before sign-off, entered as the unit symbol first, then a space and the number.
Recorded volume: mL 16
